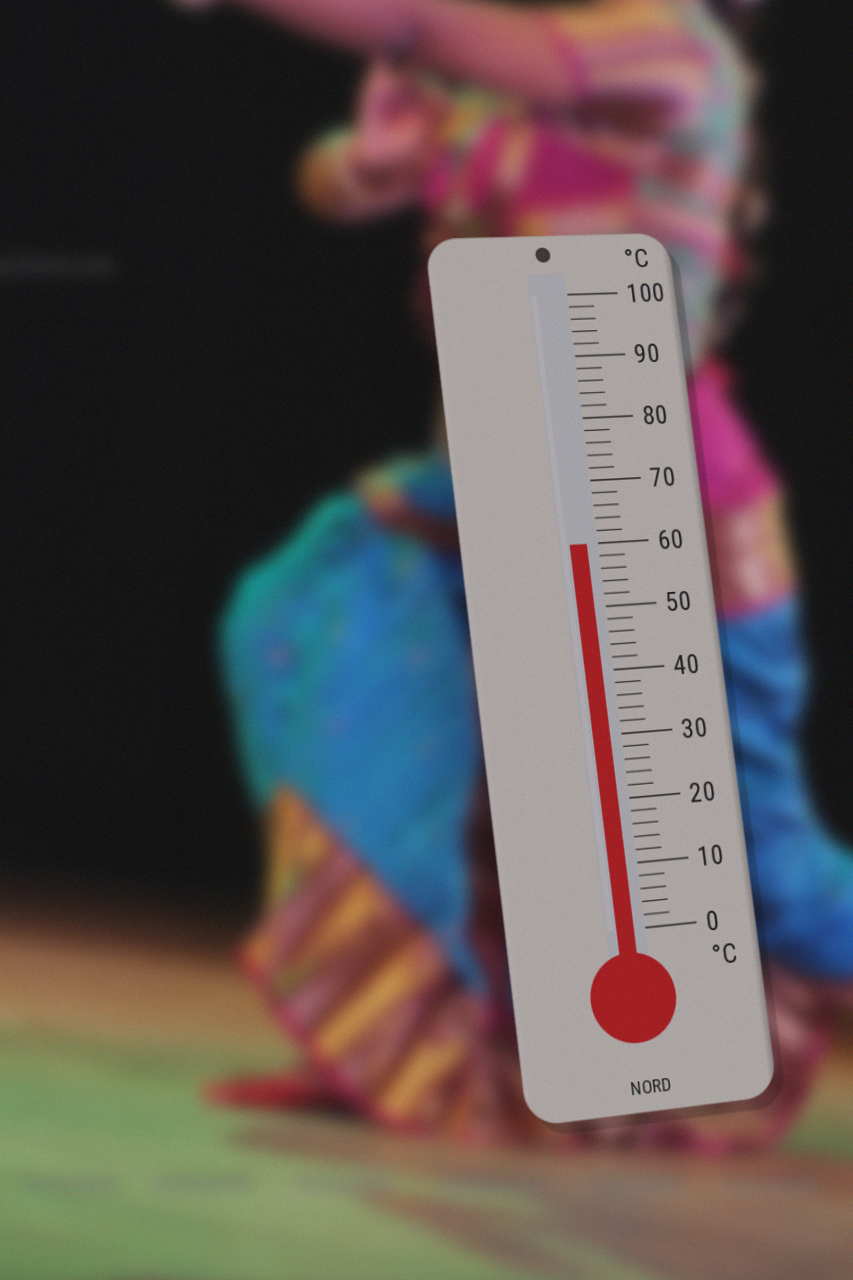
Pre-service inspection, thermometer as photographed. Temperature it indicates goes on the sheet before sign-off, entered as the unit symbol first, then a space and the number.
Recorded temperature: °C 60
